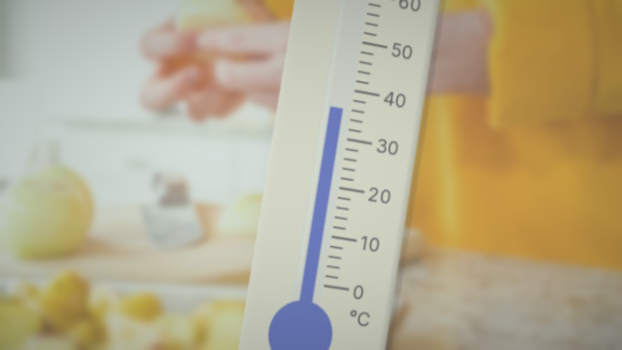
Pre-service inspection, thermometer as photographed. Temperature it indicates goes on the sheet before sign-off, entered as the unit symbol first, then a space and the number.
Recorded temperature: °C 36
